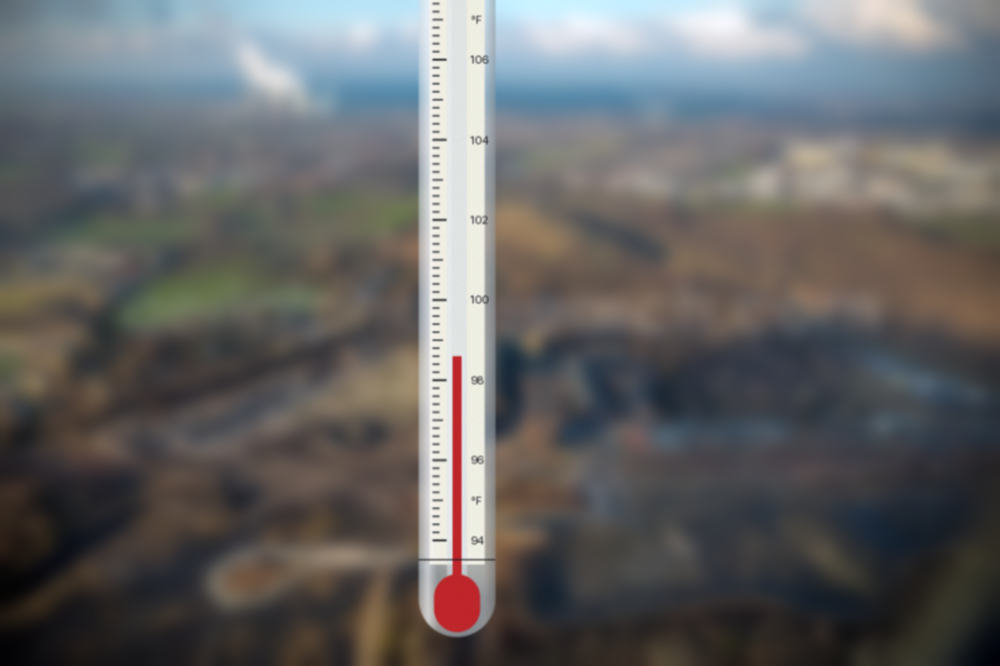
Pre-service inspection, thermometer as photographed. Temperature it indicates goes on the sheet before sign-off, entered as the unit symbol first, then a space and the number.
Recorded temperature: °F 98.6
